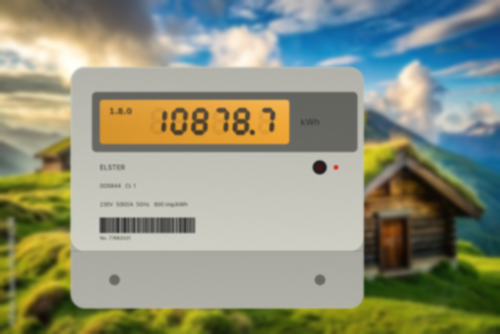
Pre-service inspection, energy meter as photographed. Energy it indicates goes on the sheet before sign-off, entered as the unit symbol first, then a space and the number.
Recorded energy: kWh 10878.7
